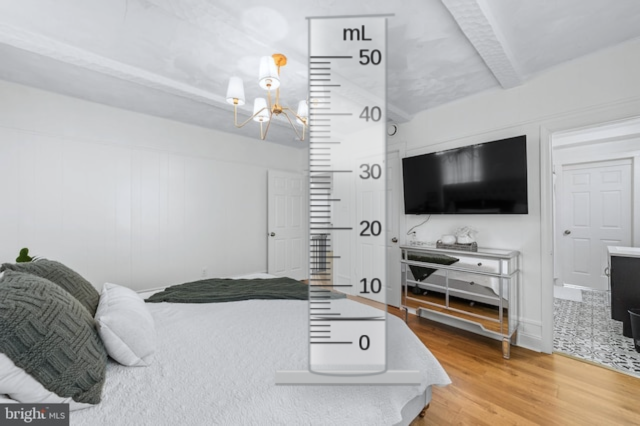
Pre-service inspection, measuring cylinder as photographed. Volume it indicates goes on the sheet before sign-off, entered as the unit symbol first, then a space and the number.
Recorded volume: mL 4
